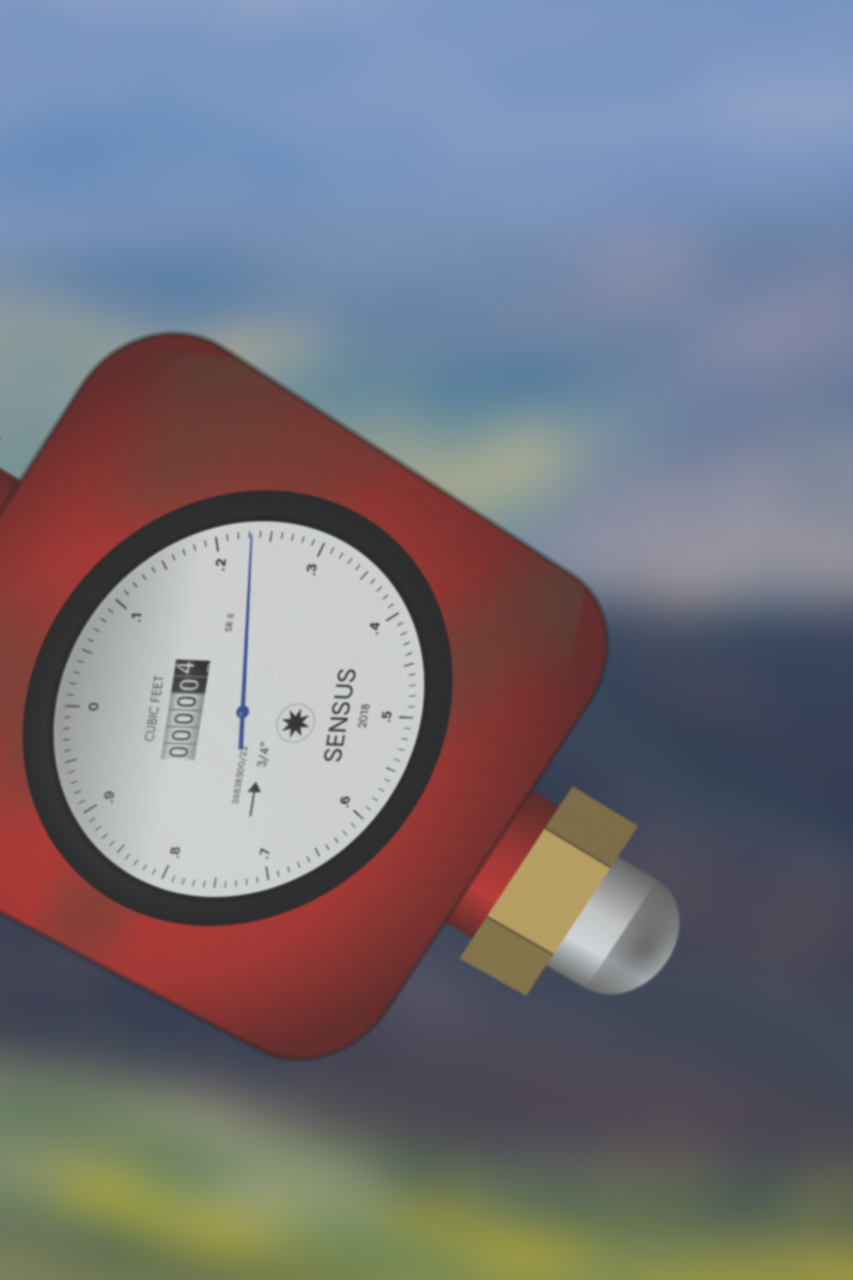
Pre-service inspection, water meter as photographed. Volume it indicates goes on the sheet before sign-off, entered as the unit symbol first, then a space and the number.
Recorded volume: ft³ 4.23
